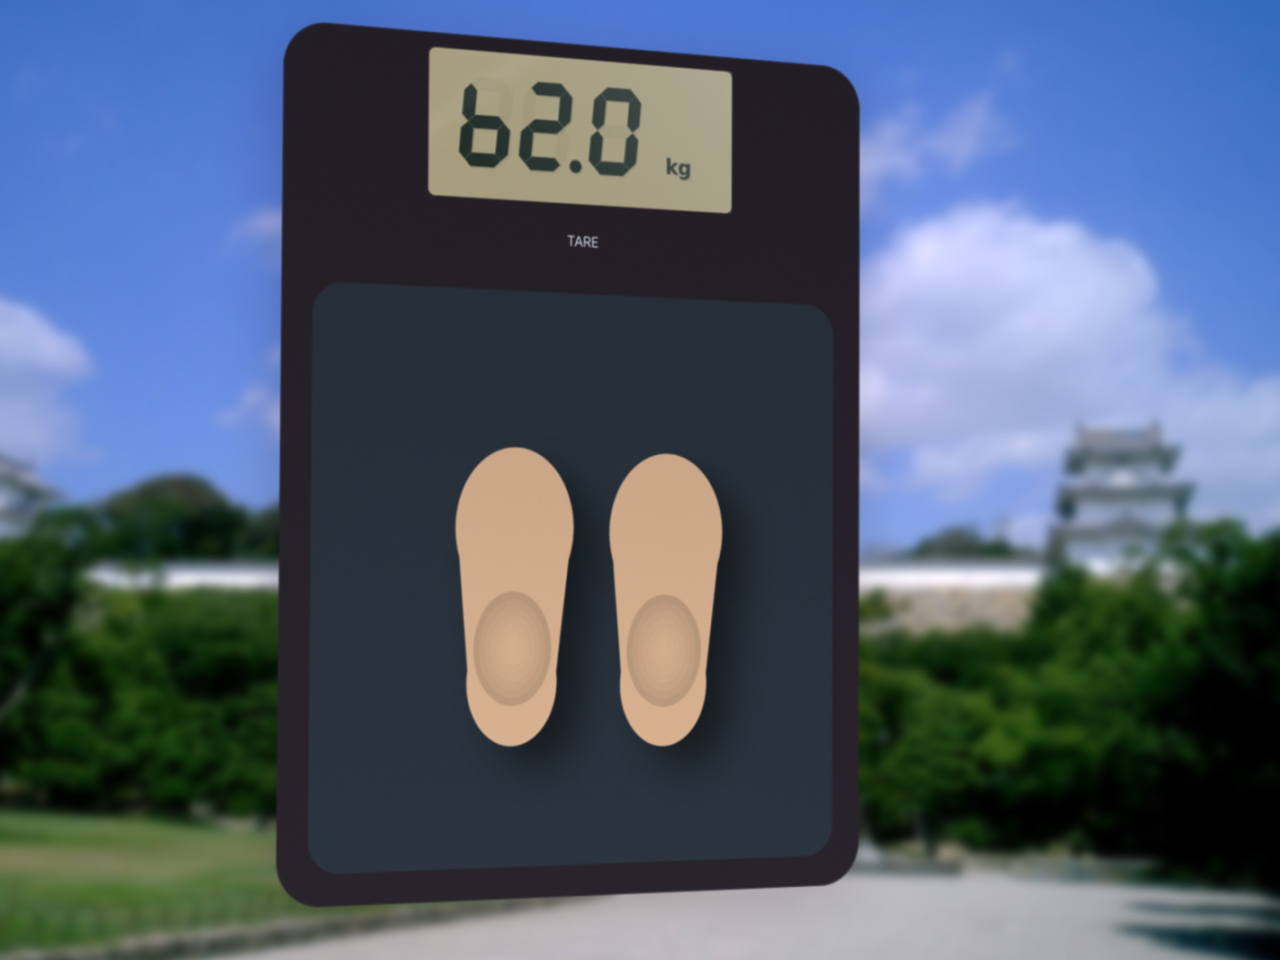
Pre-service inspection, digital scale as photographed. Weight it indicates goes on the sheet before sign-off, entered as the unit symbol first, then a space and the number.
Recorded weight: kg 62.0
